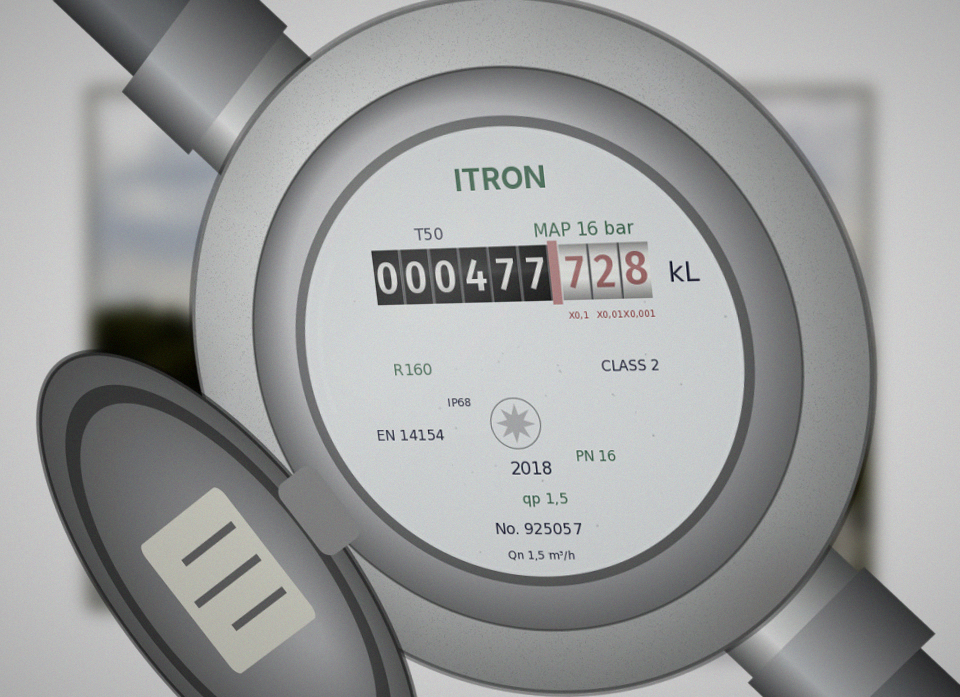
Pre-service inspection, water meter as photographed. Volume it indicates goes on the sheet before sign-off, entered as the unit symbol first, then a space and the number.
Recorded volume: kL 477.728
